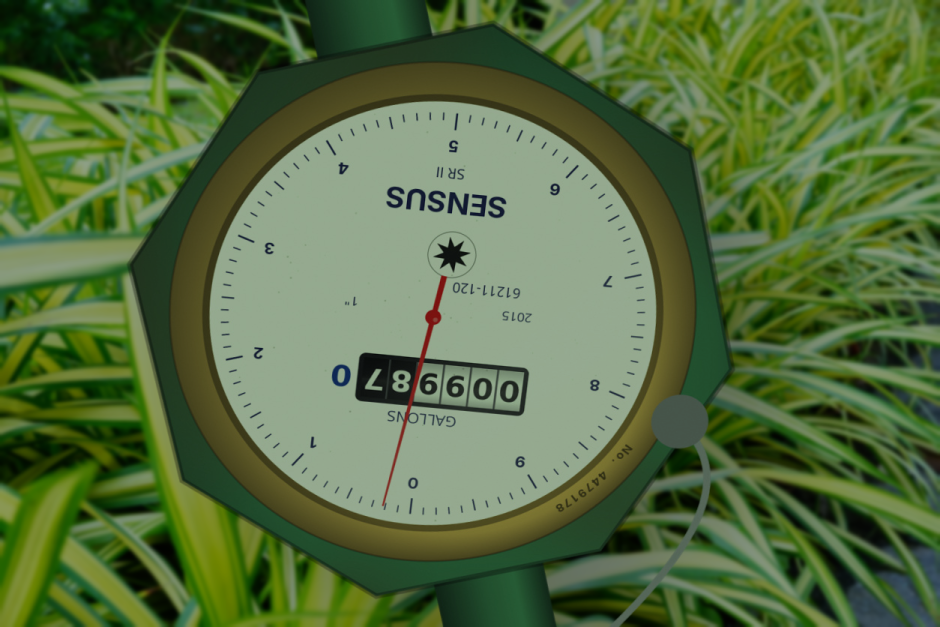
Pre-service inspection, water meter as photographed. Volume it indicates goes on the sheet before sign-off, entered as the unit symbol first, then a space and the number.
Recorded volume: gal 99870.2
